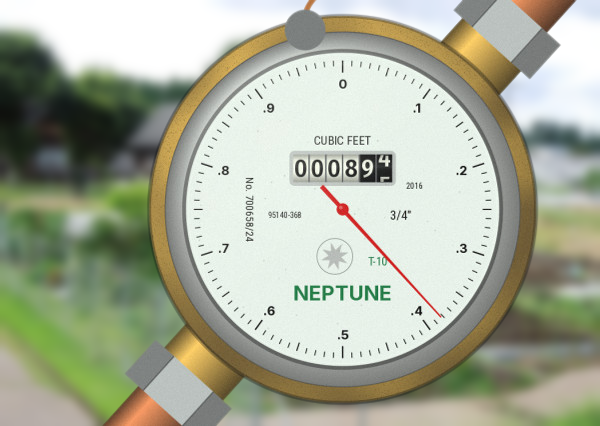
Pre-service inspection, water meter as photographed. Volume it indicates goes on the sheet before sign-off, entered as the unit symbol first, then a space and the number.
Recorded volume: ft³ 894.38
